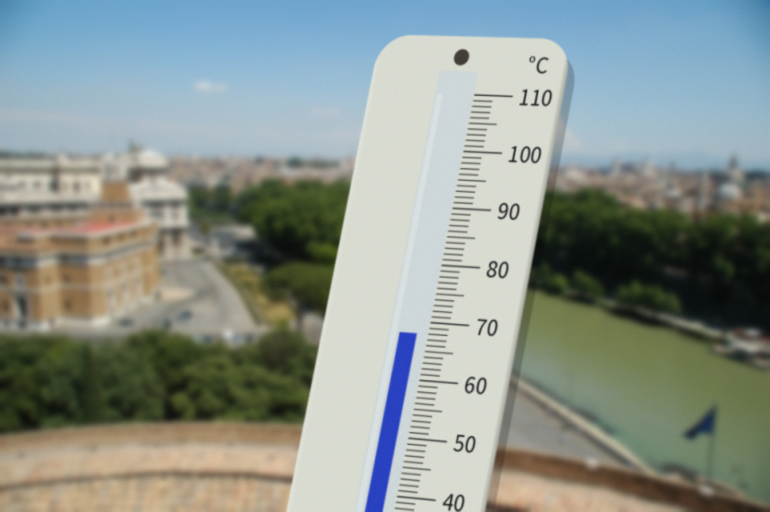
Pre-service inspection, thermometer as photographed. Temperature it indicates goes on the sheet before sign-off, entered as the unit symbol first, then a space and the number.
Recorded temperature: °C 68
